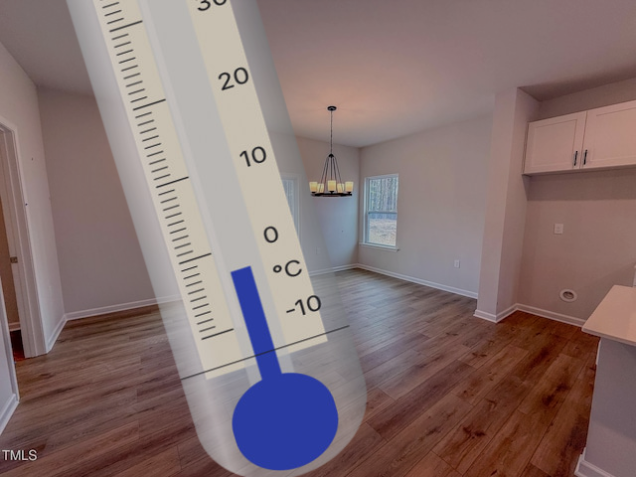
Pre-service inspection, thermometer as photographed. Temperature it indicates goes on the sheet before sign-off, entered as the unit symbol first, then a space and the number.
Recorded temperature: °C -3
